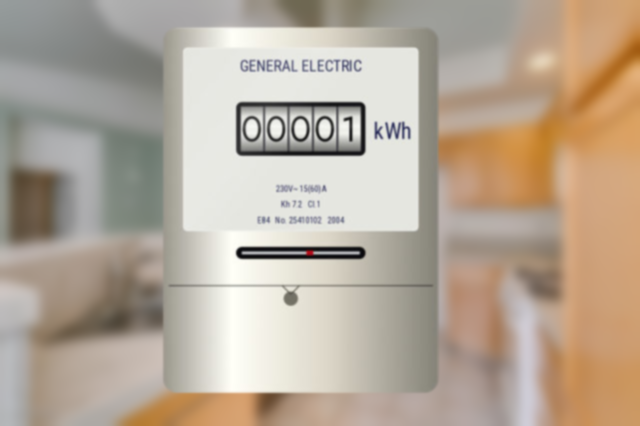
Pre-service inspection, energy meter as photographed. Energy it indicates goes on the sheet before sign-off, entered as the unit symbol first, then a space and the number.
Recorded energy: kWh 1
